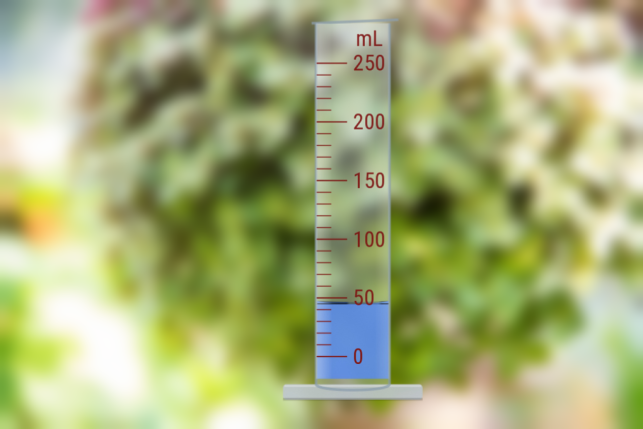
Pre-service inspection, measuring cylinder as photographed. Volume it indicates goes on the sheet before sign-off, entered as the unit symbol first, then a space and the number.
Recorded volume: mL 45
